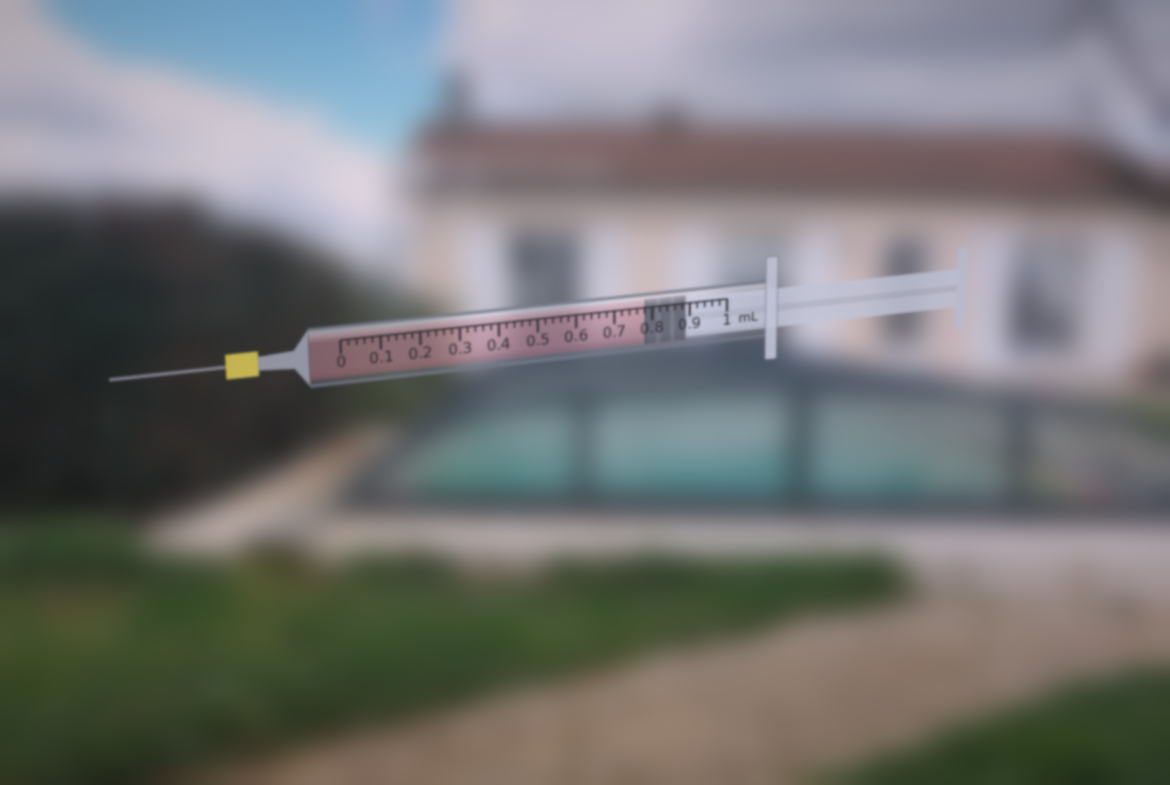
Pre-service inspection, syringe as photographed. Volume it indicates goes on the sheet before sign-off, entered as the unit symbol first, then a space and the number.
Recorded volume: mL 0.78
